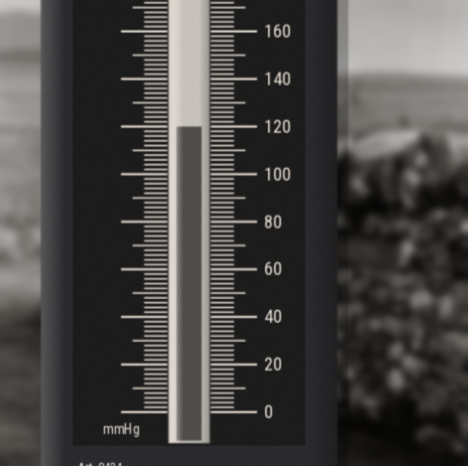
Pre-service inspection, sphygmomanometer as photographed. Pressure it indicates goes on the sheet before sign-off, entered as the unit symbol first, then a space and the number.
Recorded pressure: mmHg 120
